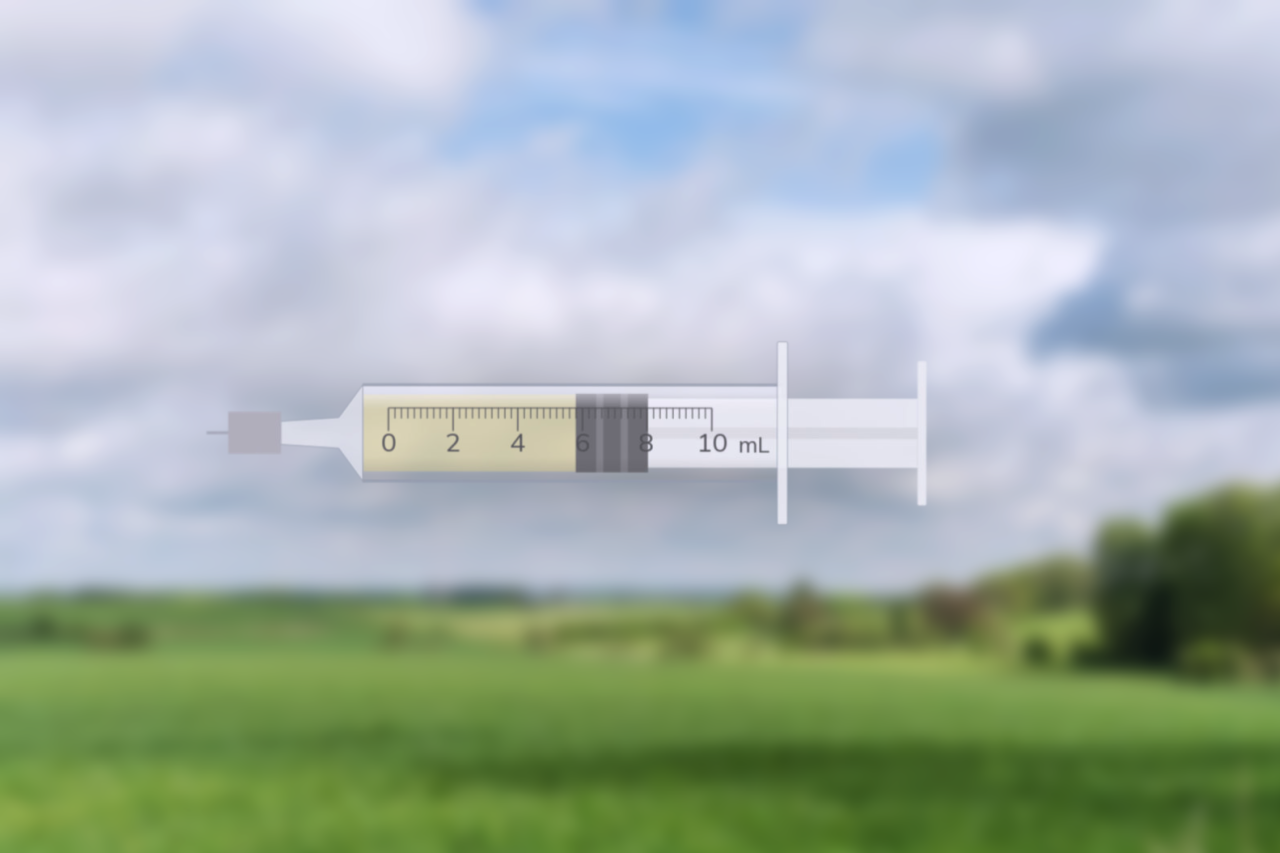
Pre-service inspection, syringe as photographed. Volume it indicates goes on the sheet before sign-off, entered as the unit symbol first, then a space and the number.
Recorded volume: mL 5.8
